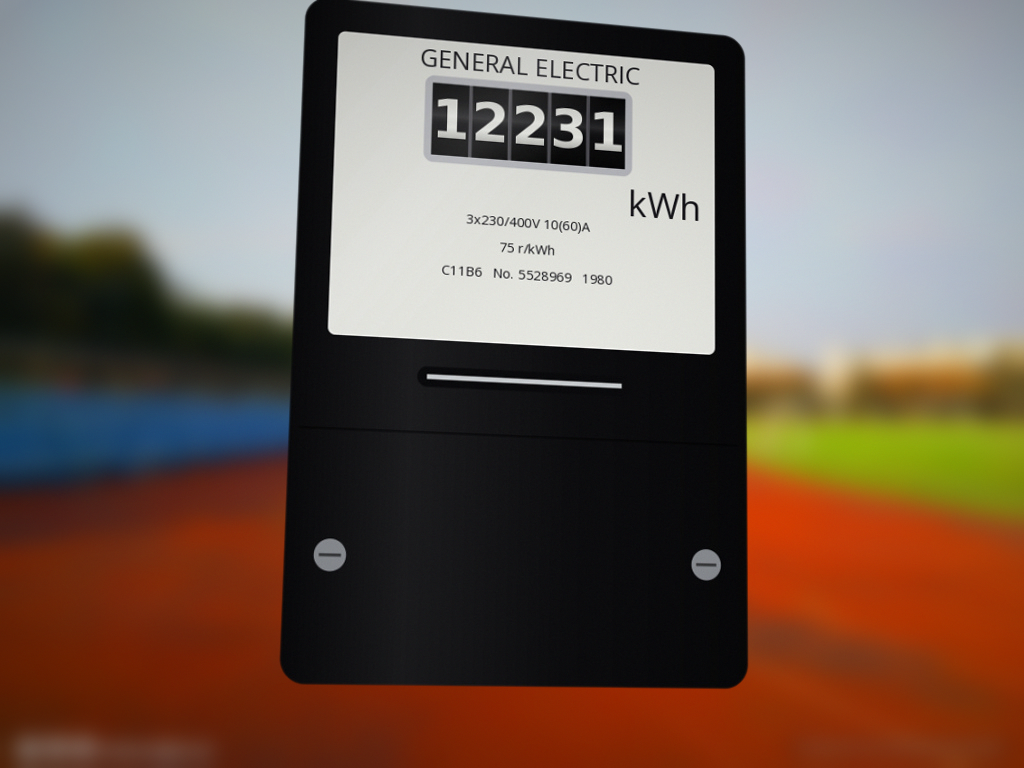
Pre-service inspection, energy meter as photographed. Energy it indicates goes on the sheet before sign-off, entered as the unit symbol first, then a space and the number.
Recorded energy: kWh 12231
